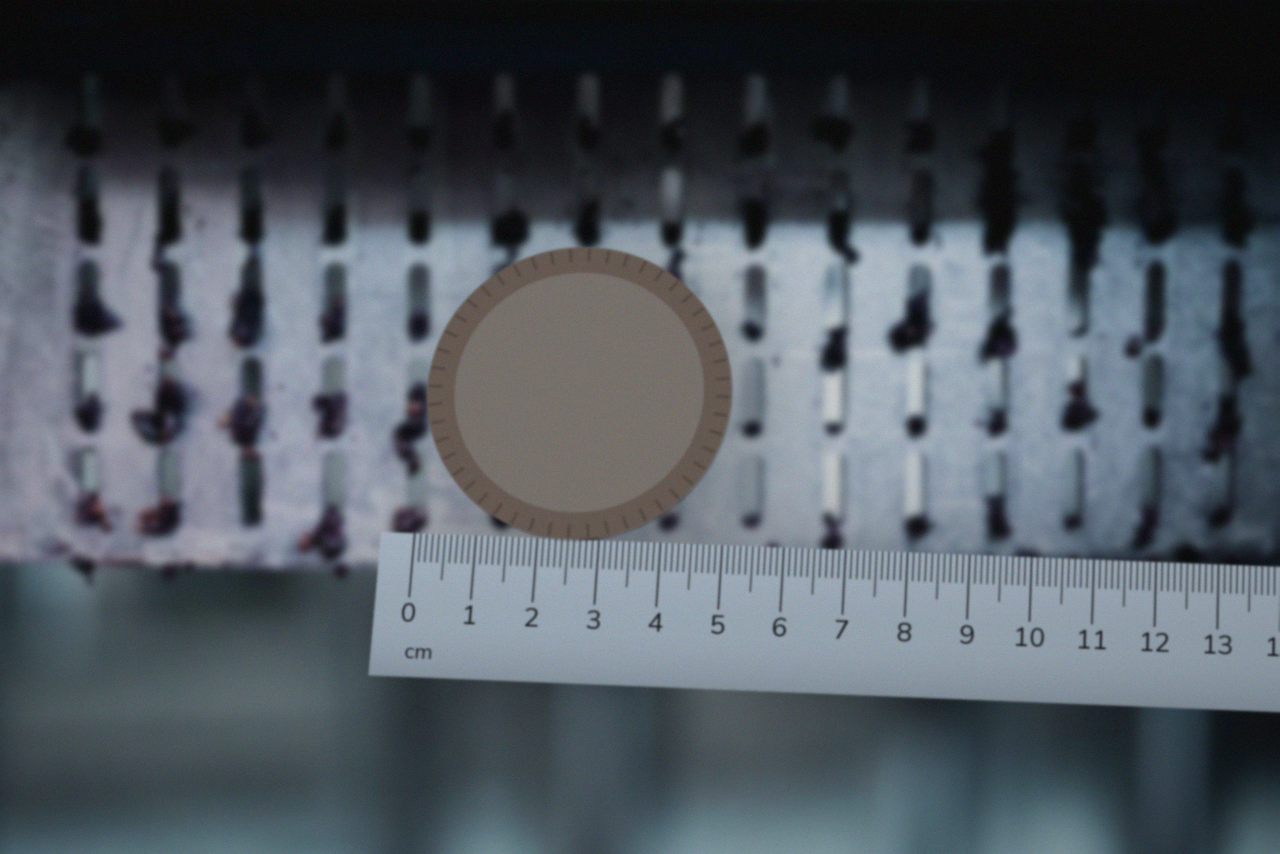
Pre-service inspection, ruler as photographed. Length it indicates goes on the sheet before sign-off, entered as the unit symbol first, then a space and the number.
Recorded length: cm 5
